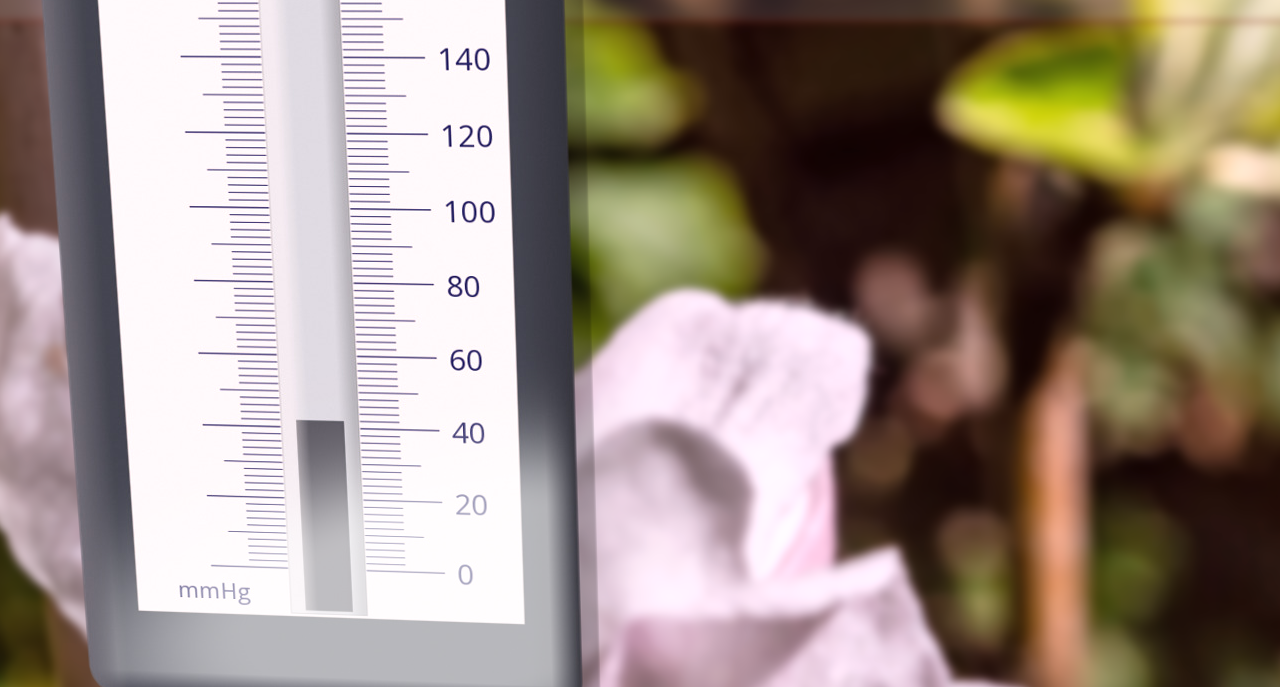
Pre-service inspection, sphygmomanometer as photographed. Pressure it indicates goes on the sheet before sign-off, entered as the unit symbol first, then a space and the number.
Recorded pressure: mmHg 42
